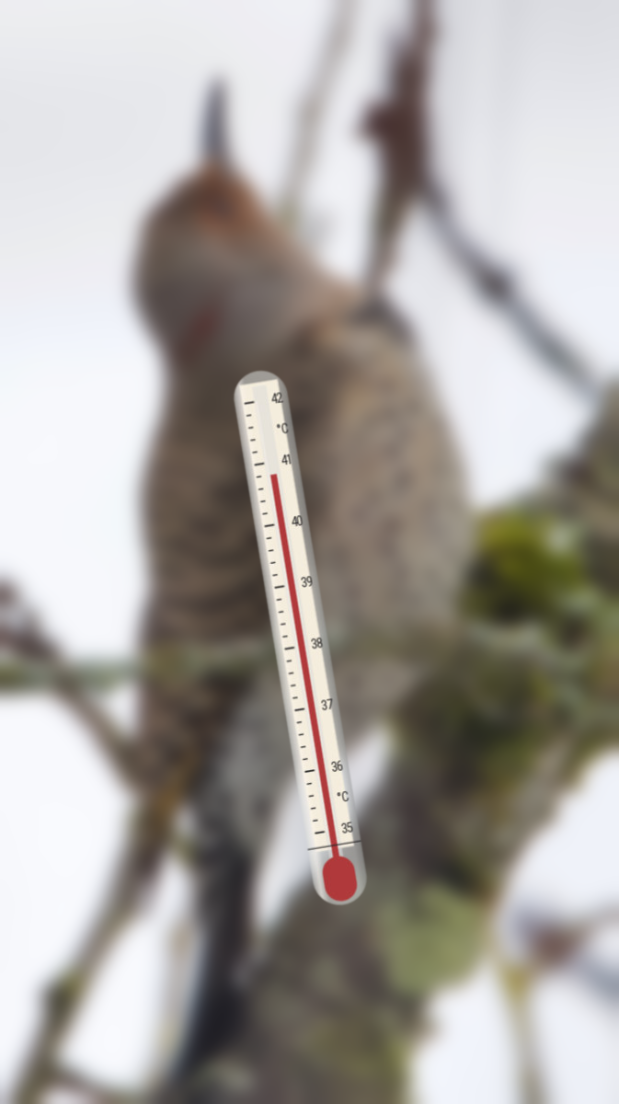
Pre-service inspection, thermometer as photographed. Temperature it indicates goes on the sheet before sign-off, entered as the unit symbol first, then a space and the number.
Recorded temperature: °C 40.8
